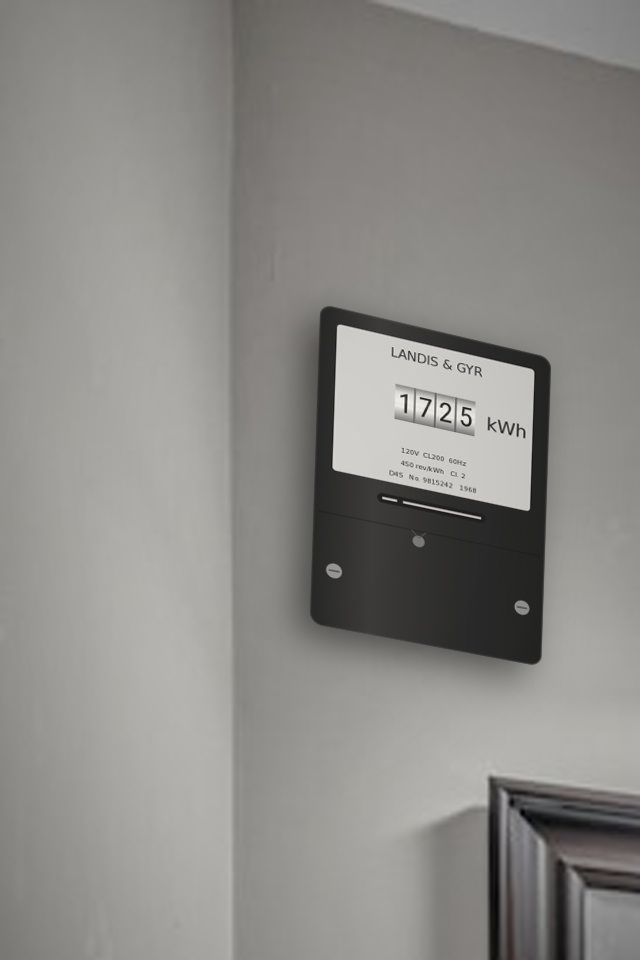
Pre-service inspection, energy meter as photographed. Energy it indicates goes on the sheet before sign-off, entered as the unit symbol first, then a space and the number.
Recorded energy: kWh 1725
